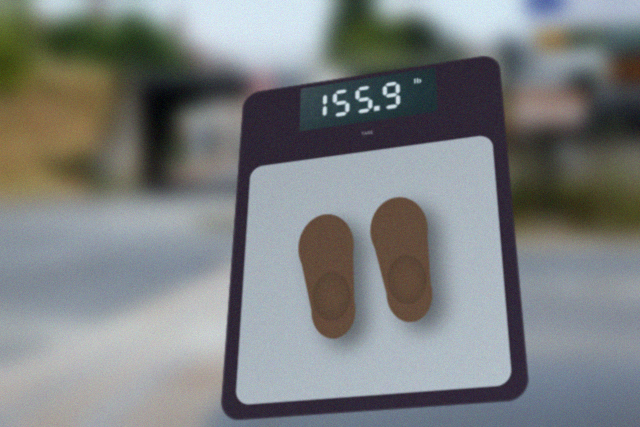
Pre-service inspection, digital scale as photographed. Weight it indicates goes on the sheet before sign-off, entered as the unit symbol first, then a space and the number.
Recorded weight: lb 155.9
